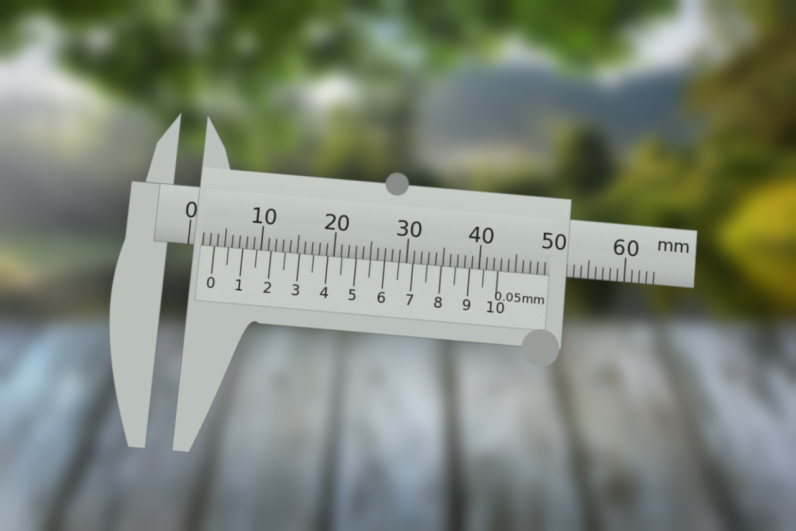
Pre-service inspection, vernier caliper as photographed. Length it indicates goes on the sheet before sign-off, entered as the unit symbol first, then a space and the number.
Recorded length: mm 3.6
